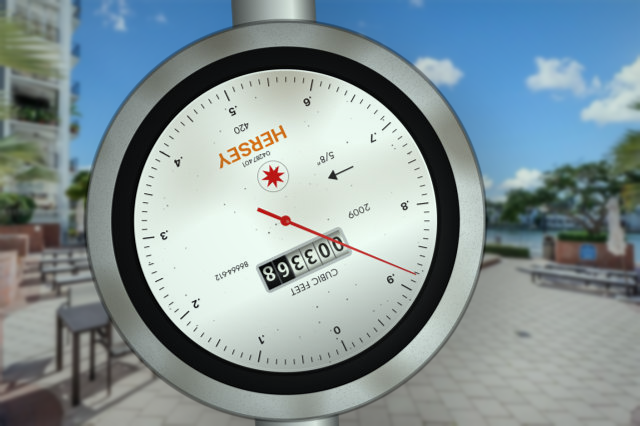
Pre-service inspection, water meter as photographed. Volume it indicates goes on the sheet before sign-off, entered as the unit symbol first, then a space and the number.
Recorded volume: ft³ 3367.88
